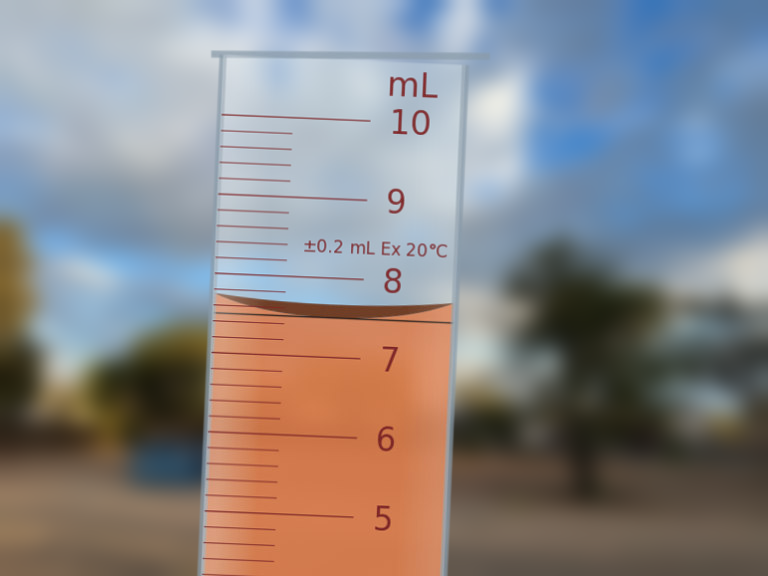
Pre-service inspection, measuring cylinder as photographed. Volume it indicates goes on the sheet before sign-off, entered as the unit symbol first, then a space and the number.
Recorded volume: mL 7.5
